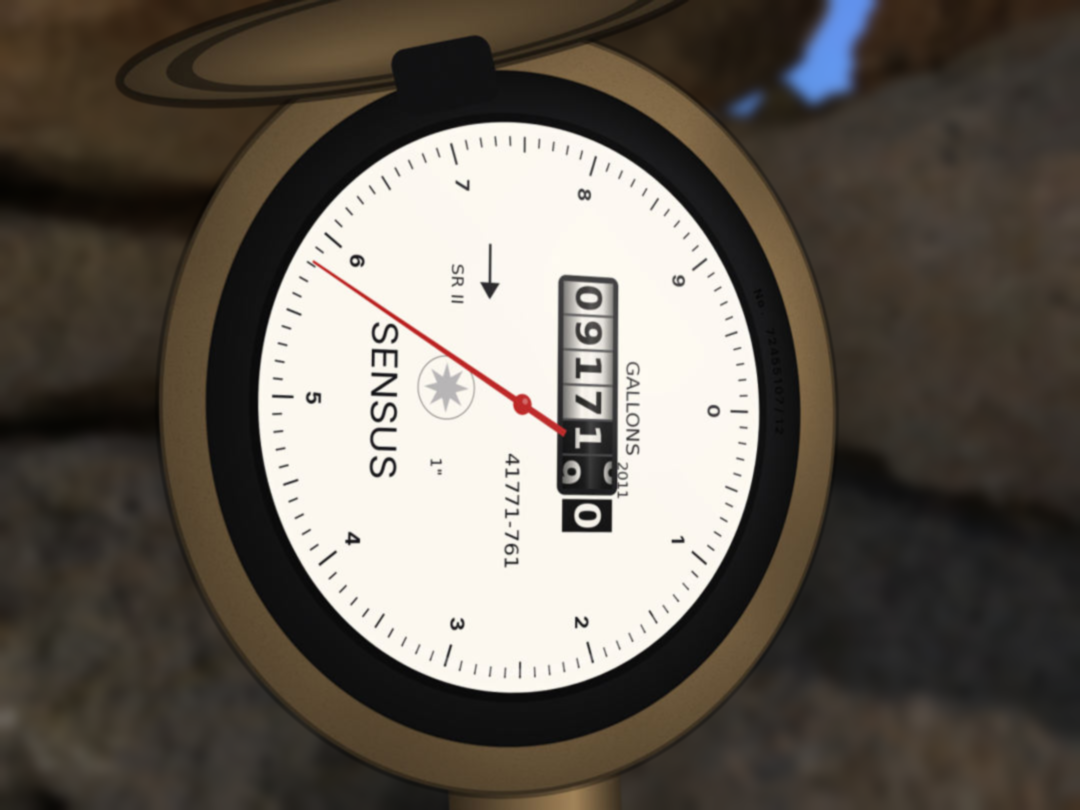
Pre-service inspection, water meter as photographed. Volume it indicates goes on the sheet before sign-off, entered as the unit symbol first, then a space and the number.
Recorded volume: gal 917185.8
